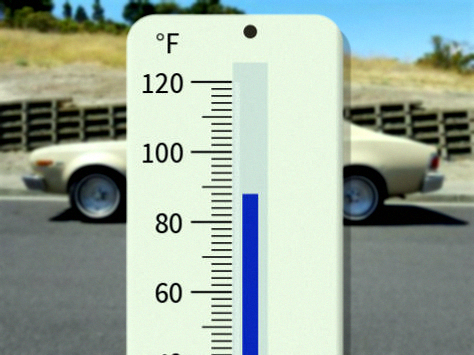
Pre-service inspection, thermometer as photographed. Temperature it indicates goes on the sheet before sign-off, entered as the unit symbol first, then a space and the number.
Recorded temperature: °F 88
